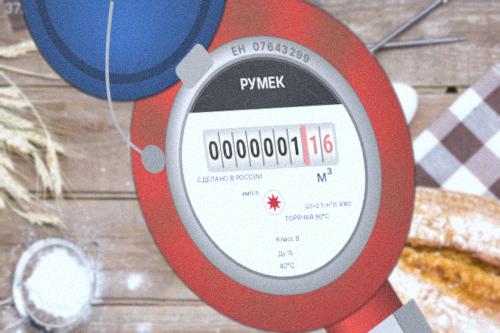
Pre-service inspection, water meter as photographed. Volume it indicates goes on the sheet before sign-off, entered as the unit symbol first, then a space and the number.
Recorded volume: m³ 1.16
